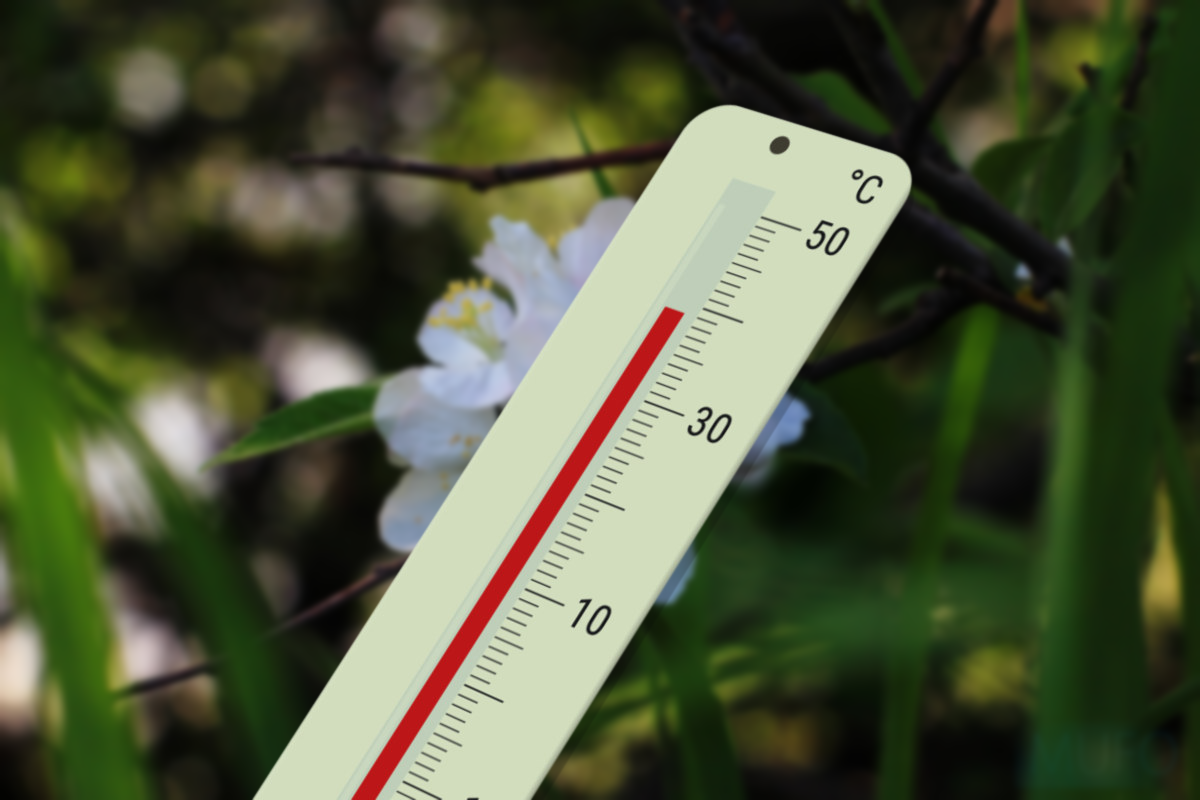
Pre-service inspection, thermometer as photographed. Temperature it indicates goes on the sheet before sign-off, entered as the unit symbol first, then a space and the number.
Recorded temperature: °C 39
